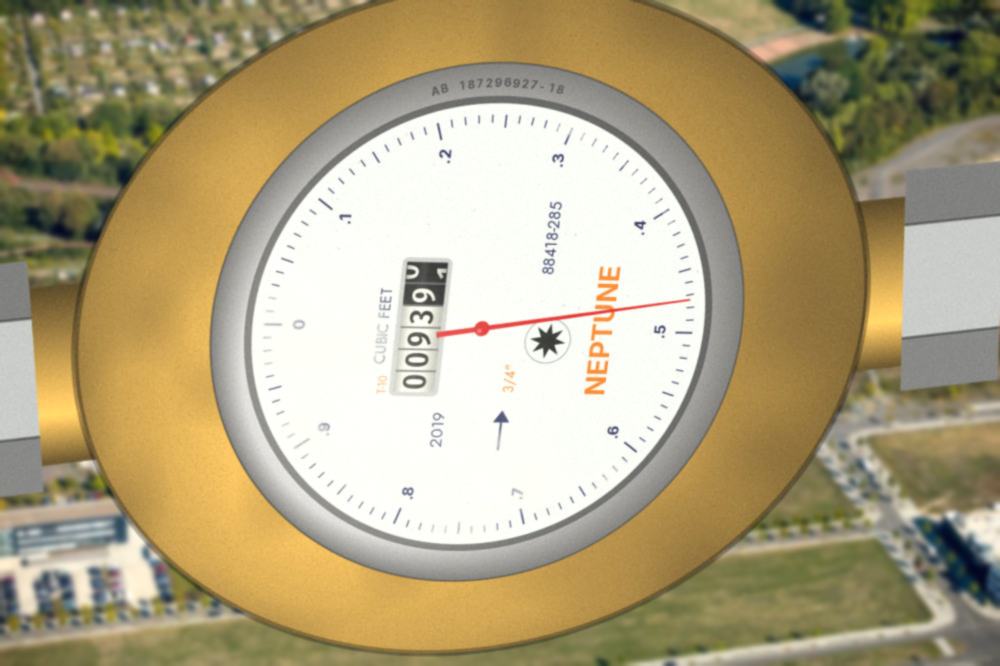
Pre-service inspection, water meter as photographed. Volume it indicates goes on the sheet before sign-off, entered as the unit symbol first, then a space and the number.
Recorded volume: ft³ 9390.47
